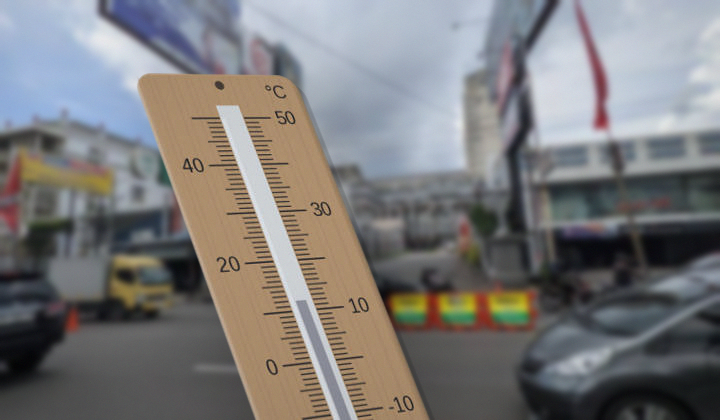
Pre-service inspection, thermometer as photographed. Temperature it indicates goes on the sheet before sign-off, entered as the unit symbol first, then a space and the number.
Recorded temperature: °C 12
